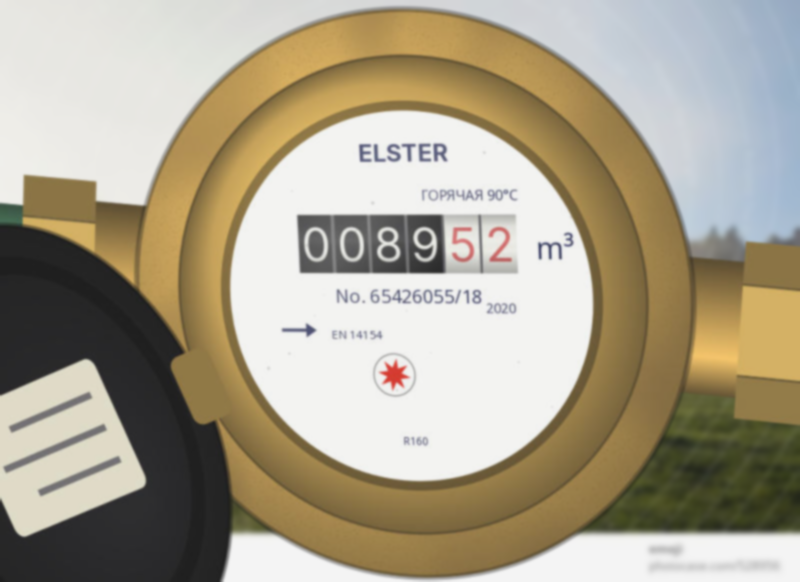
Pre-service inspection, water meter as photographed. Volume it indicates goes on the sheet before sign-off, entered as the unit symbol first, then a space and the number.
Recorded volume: m³ 89.52
